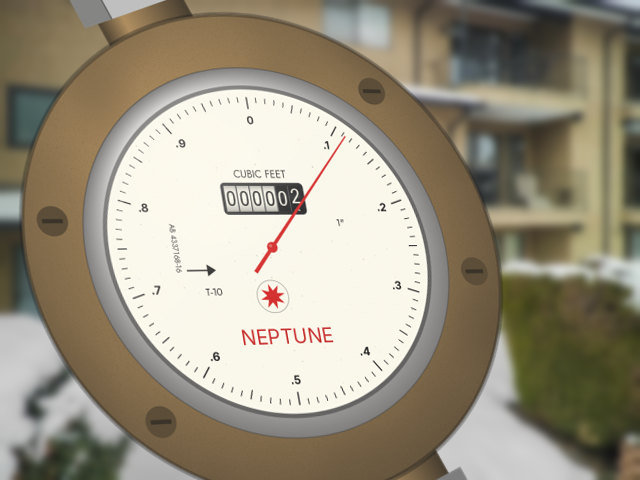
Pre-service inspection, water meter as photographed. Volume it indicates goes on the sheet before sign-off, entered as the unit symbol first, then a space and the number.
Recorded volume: ft³ 2.11
